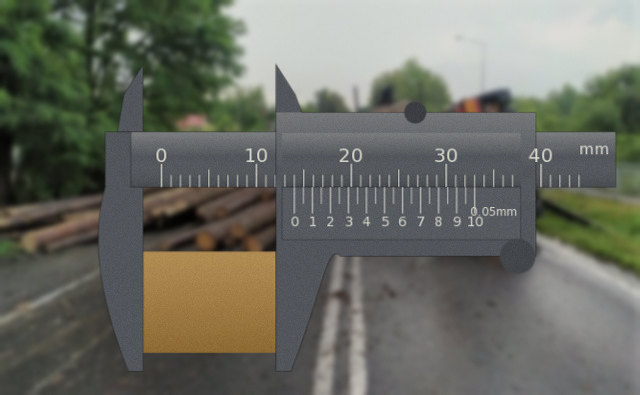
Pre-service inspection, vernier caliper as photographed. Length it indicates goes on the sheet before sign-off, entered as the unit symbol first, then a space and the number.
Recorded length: mm 14.0
